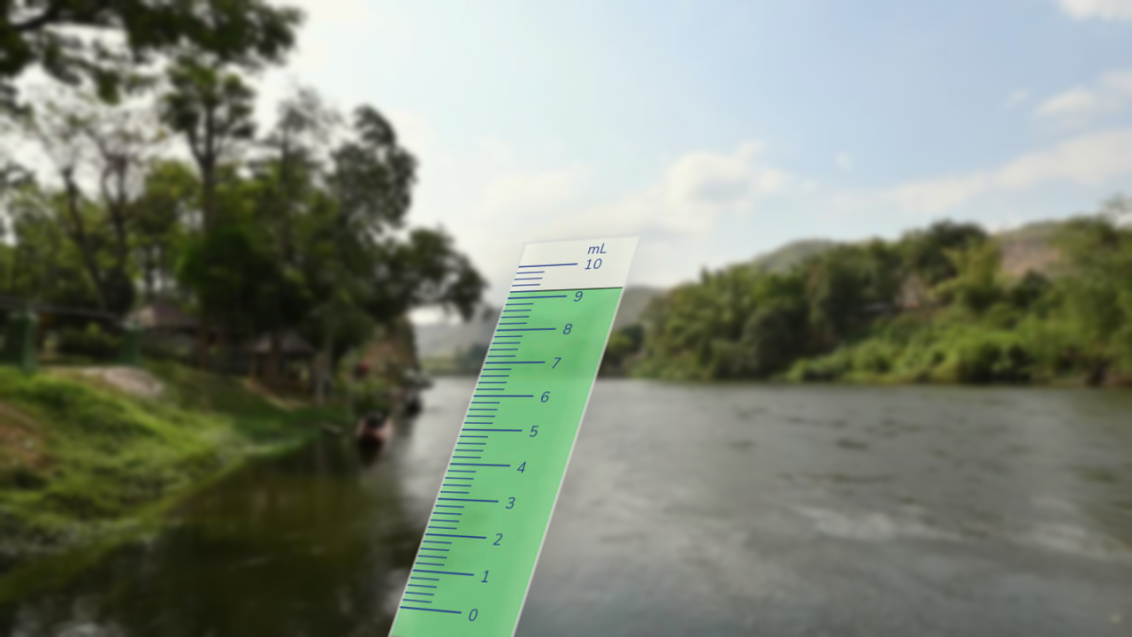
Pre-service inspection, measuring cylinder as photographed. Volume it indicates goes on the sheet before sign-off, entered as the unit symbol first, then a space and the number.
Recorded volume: mL 9.2
